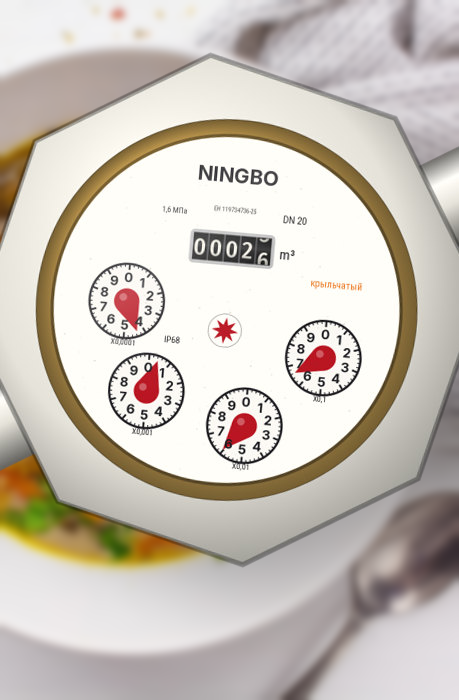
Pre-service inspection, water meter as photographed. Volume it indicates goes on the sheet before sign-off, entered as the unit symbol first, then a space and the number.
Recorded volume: m³ 25.6604
